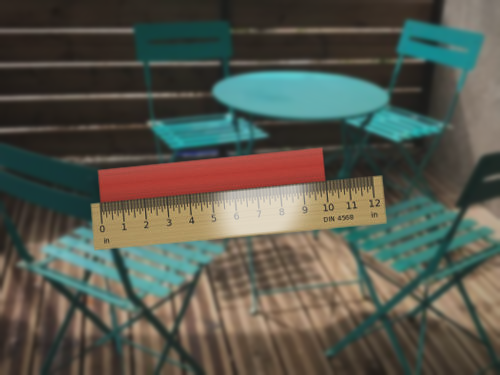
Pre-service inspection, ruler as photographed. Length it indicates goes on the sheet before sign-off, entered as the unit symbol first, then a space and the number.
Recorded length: in 10
